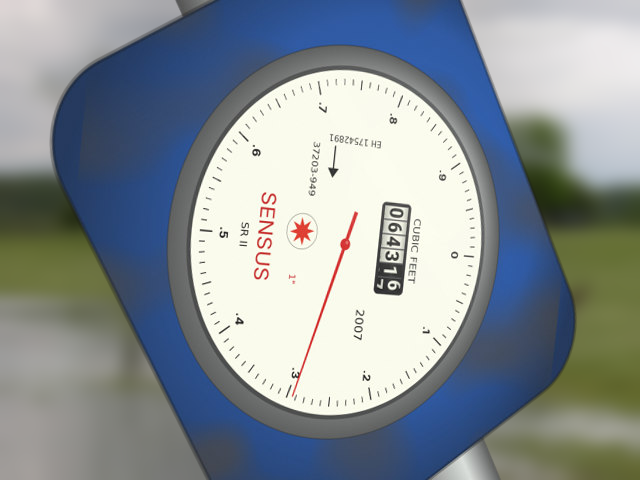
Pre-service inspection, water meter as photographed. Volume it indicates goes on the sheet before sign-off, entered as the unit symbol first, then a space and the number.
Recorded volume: ft³ 64316.29
